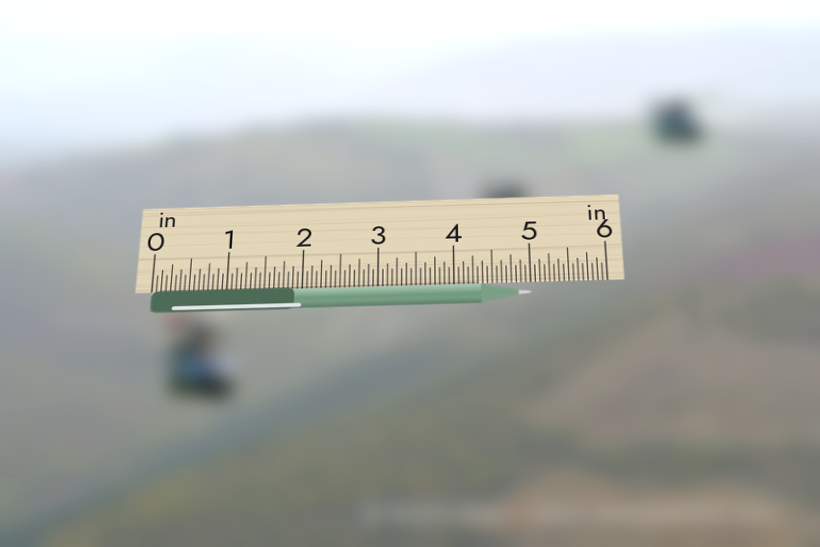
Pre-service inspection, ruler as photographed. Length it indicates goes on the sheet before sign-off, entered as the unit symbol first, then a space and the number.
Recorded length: in 5
